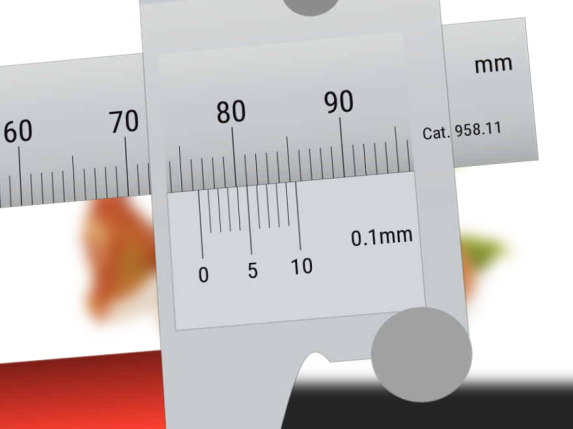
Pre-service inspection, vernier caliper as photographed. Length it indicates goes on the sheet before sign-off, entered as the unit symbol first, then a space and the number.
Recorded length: mm 76.5
